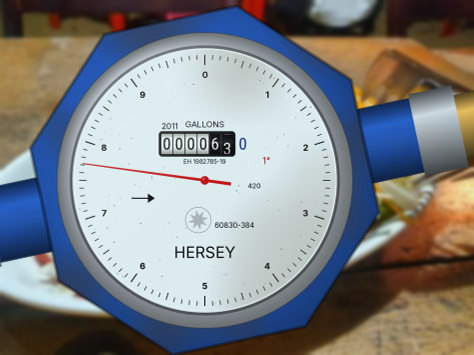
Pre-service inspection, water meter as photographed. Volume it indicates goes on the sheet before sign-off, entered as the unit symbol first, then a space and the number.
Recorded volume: gal 627.7
